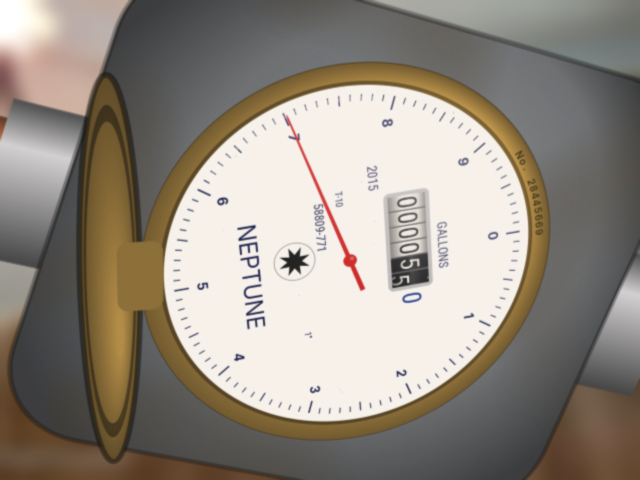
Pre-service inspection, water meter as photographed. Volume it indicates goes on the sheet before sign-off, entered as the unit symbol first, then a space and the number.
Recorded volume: gal 547.0
